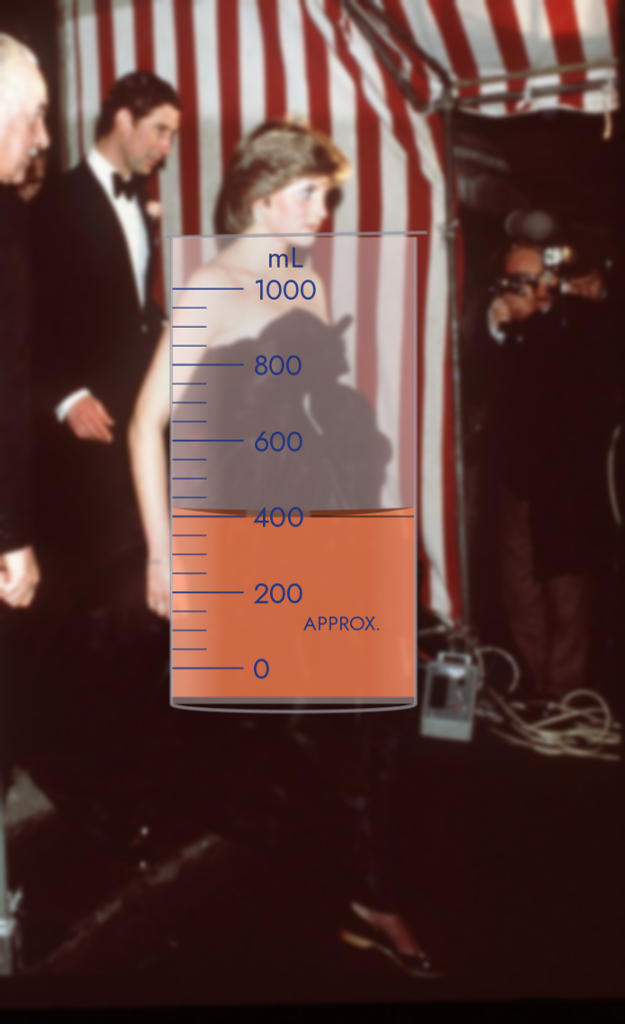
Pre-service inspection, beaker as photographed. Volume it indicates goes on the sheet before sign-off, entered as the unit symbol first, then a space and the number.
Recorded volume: mL 400
